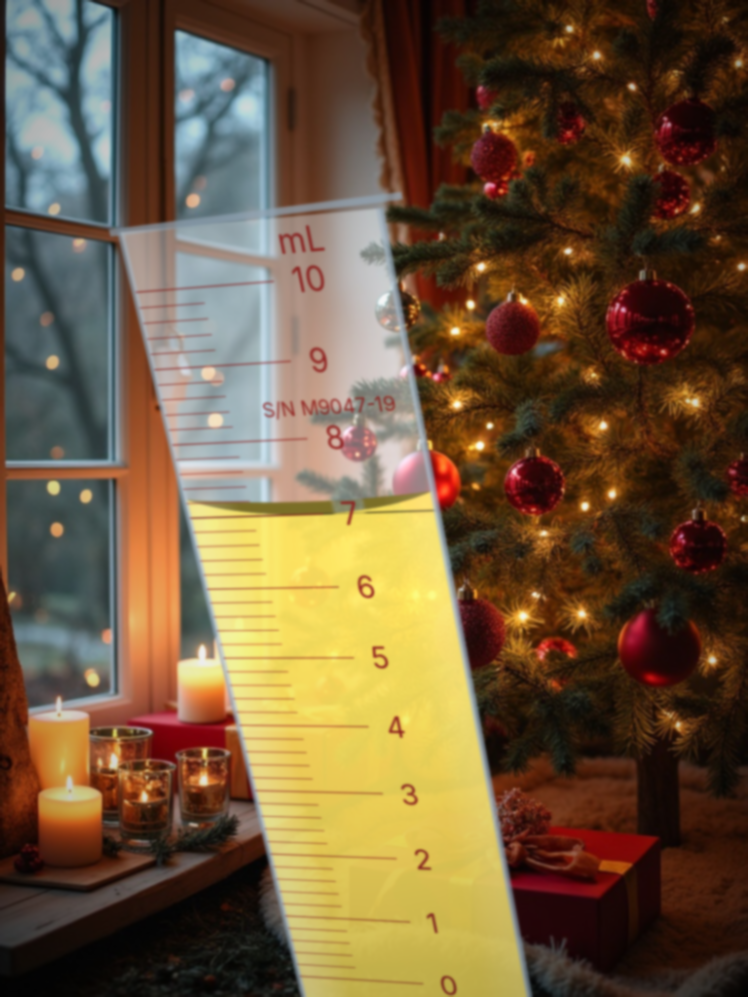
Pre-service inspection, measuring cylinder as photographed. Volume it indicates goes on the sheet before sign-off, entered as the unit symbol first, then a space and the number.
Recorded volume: mL 7
